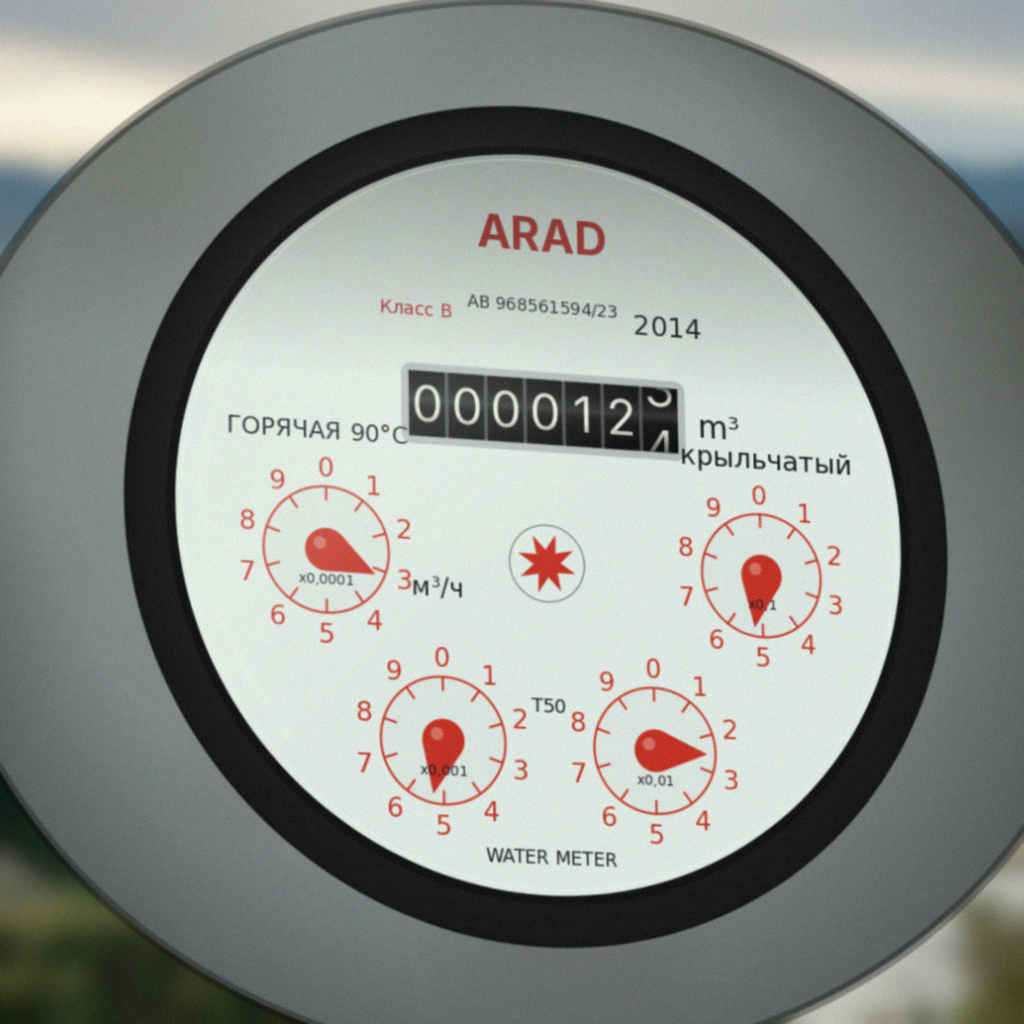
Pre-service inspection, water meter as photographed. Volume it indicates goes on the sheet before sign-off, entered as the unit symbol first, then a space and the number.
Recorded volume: m³ 123.5253
